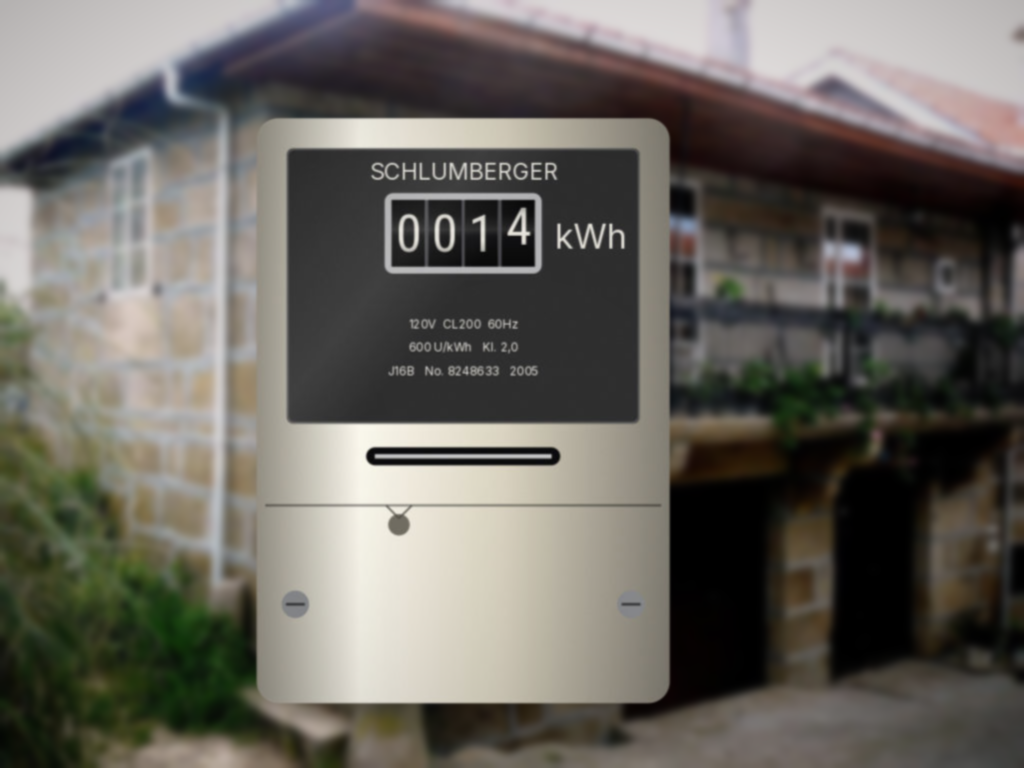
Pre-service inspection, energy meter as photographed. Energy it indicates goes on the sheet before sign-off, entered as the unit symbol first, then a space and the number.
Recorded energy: kWh 14
